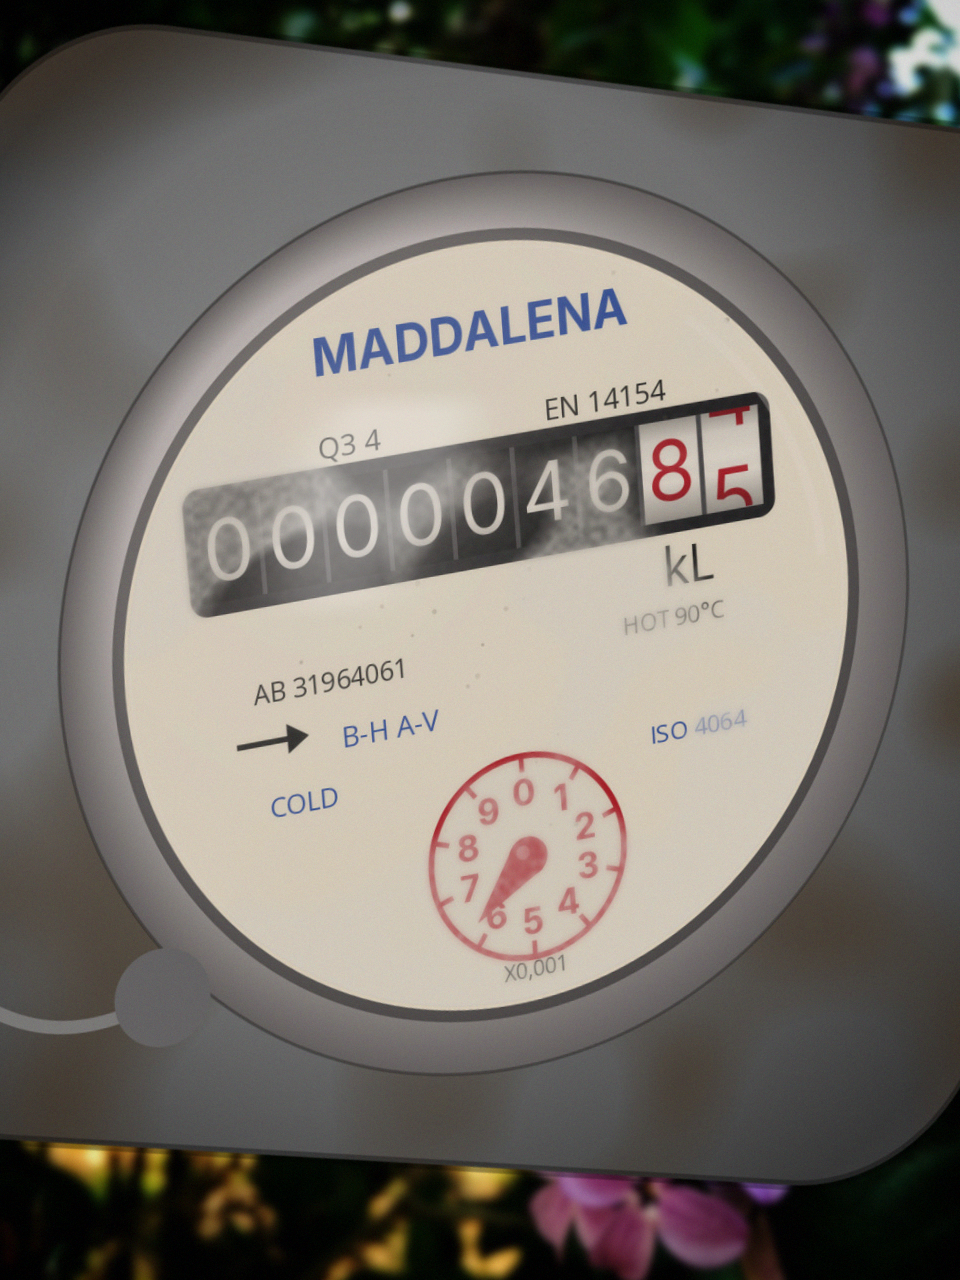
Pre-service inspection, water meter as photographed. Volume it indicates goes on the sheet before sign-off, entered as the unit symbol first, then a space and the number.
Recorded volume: kL 46.846
